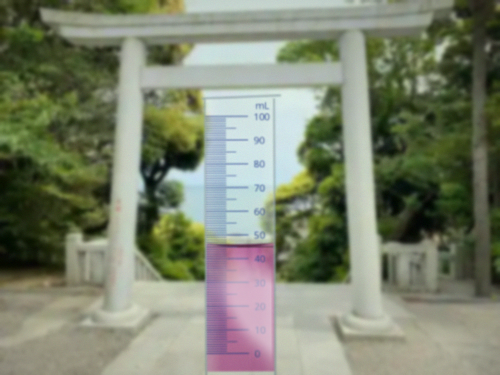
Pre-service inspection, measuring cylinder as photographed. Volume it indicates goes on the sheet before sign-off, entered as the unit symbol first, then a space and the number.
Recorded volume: mL 45
